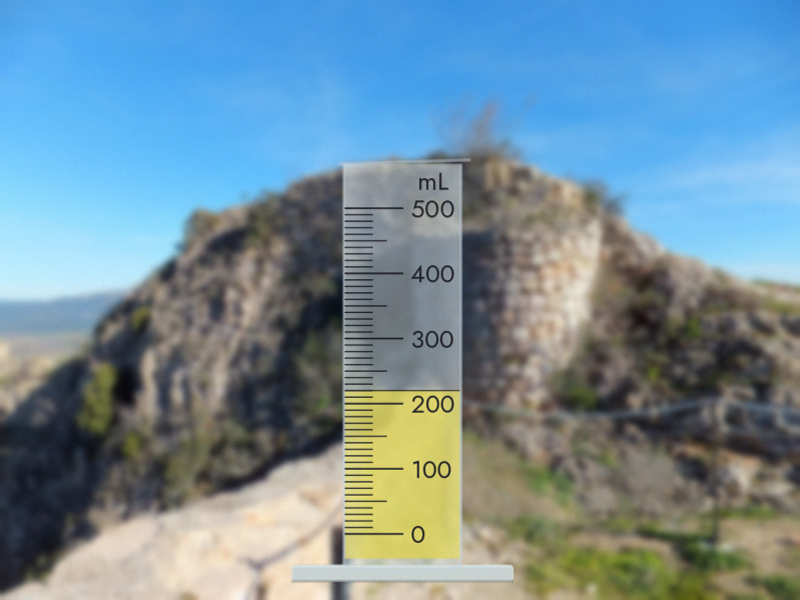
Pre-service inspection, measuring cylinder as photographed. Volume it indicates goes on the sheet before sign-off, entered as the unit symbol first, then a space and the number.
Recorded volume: mL 220
